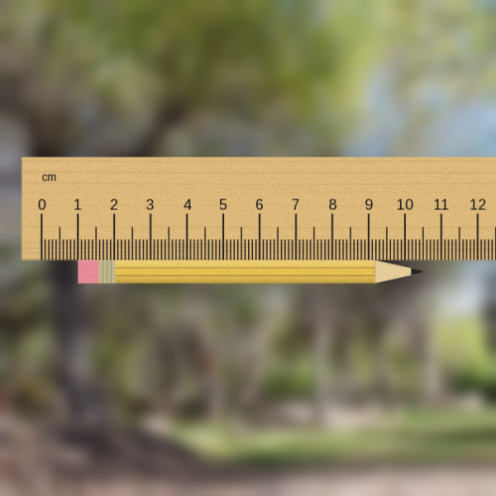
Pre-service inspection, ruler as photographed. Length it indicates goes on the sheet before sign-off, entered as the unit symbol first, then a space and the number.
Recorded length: cm 9.5
